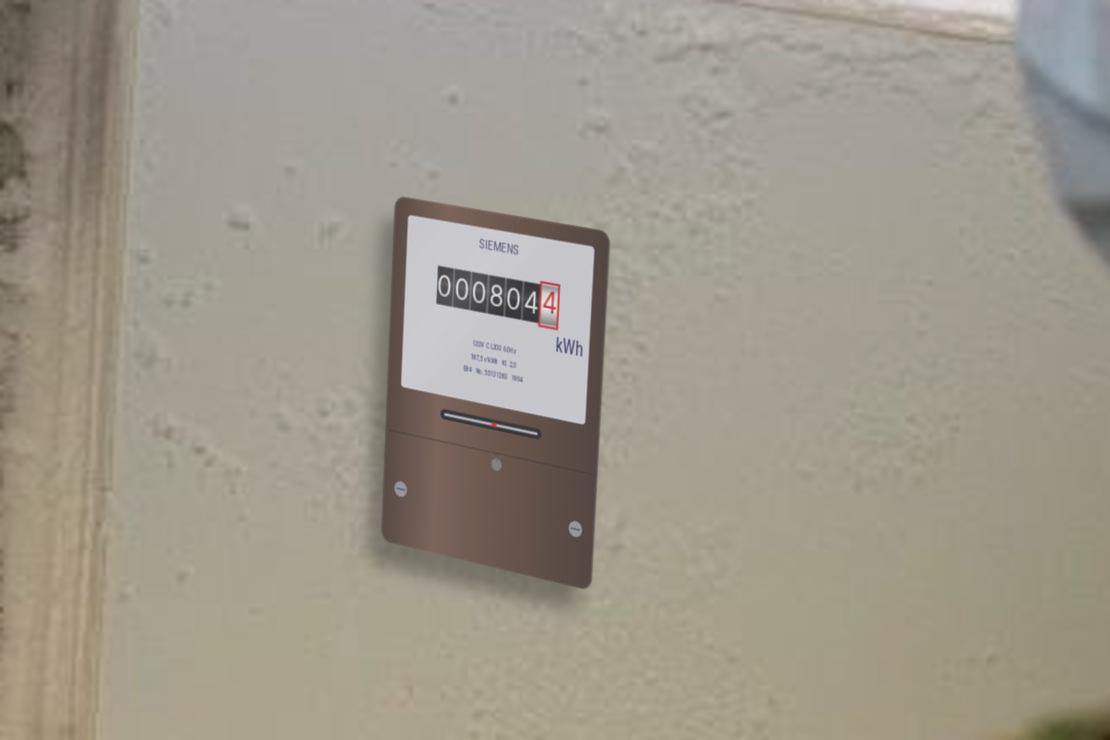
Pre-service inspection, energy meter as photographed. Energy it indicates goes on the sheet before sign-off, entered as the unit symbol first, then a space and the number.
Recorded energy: kWh 804.4
